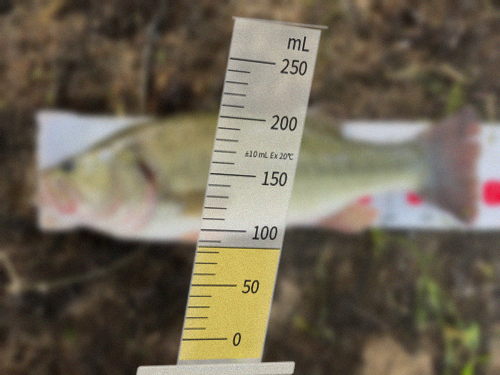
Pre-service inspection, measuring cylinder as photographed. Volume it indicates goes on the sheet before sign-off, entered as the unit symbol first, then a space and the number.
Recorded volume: mL 85
